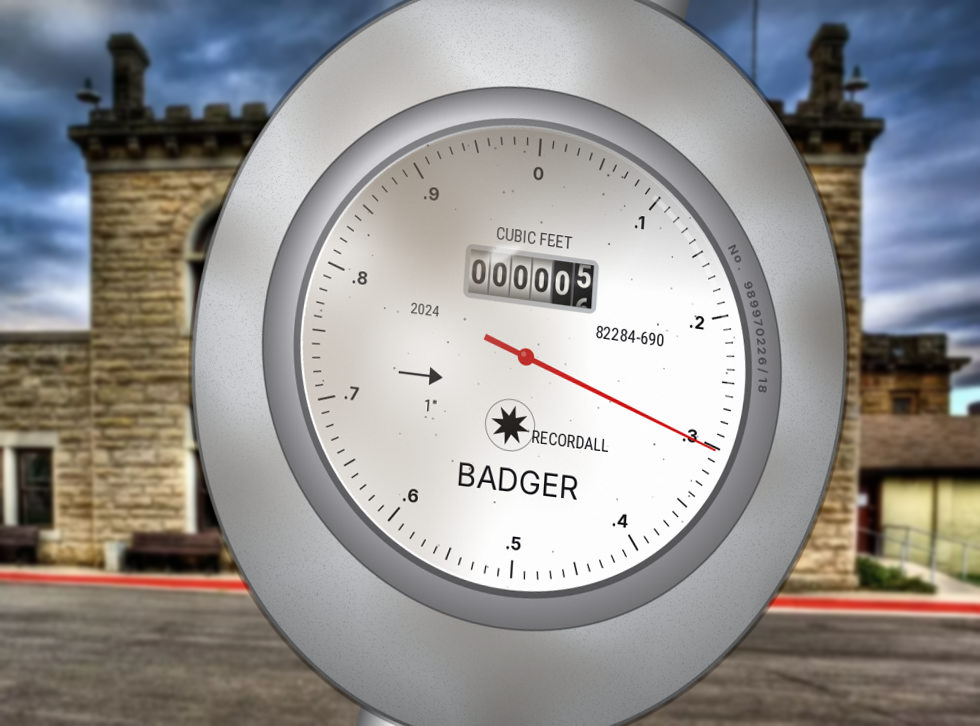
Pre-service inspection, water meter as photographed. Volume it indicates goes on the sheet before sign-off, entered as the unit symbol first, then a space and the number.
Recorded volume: ft³ 5.30
